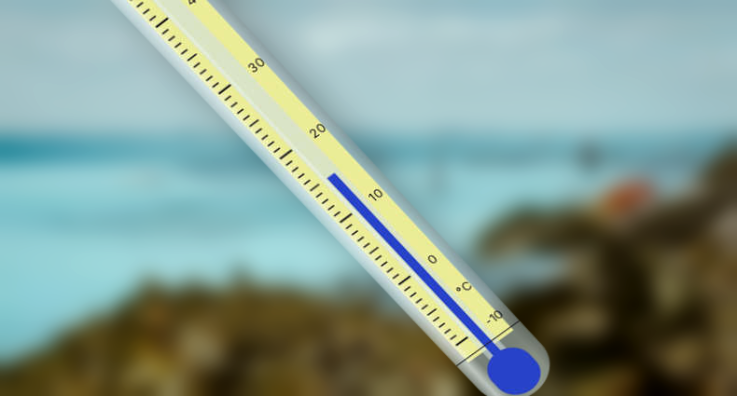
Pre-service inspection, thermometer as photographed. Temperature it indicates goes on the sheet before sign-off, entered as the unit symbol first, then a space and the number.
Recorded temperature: °C 15
